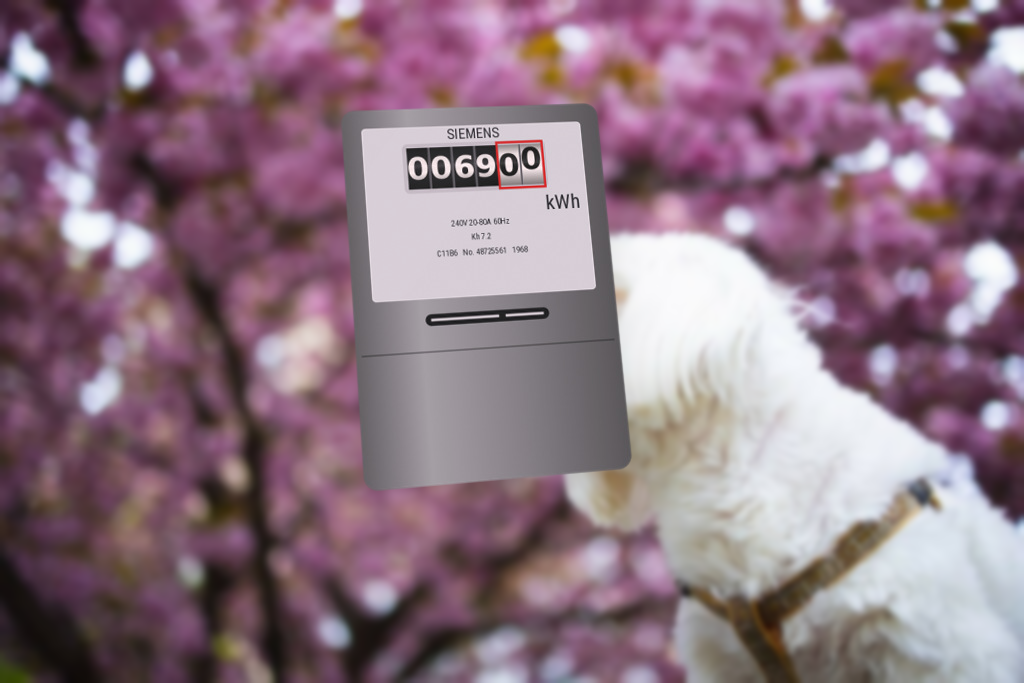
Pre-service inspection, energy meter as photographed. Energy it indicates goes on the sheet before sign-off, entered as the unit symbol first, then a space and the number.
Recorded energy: kWh 69.00
